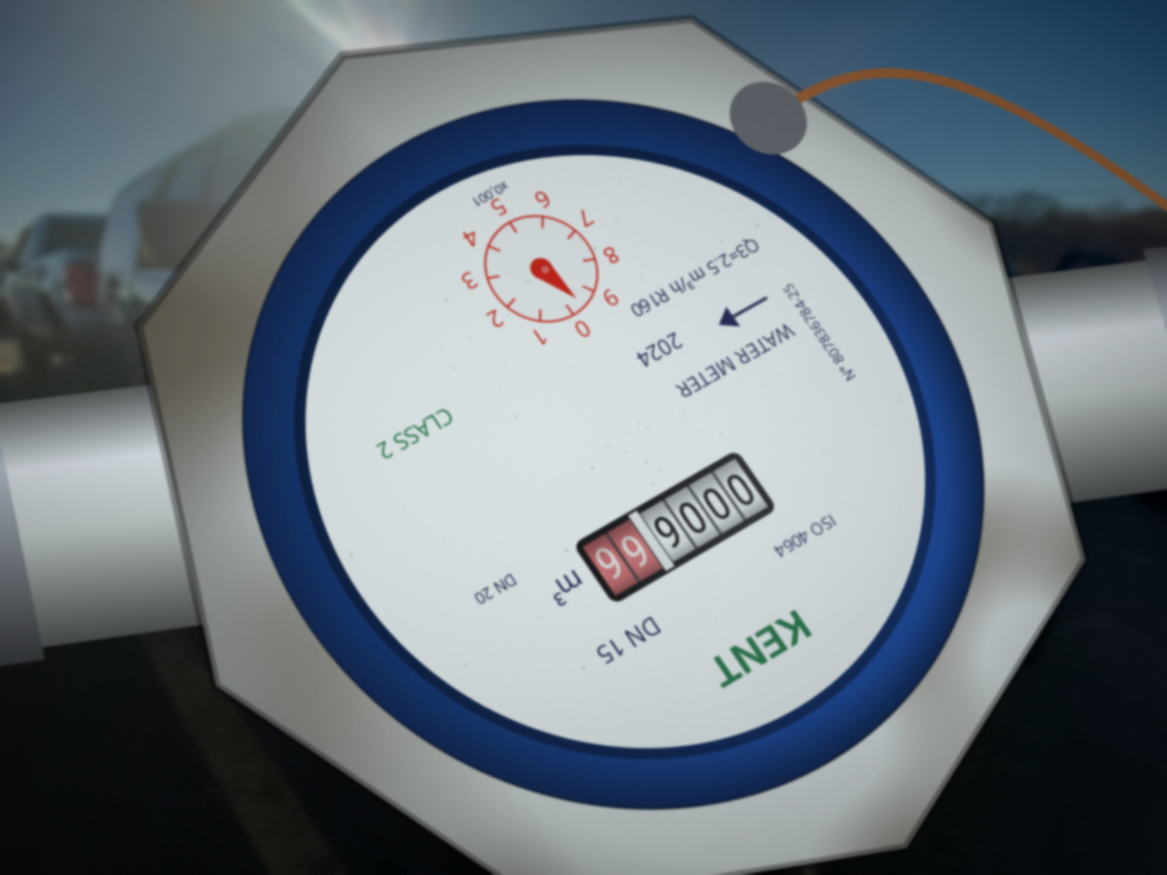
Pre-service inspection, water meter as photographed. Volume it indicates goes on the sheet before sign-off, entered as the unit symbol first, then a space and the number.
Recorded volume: m³ 6.659
